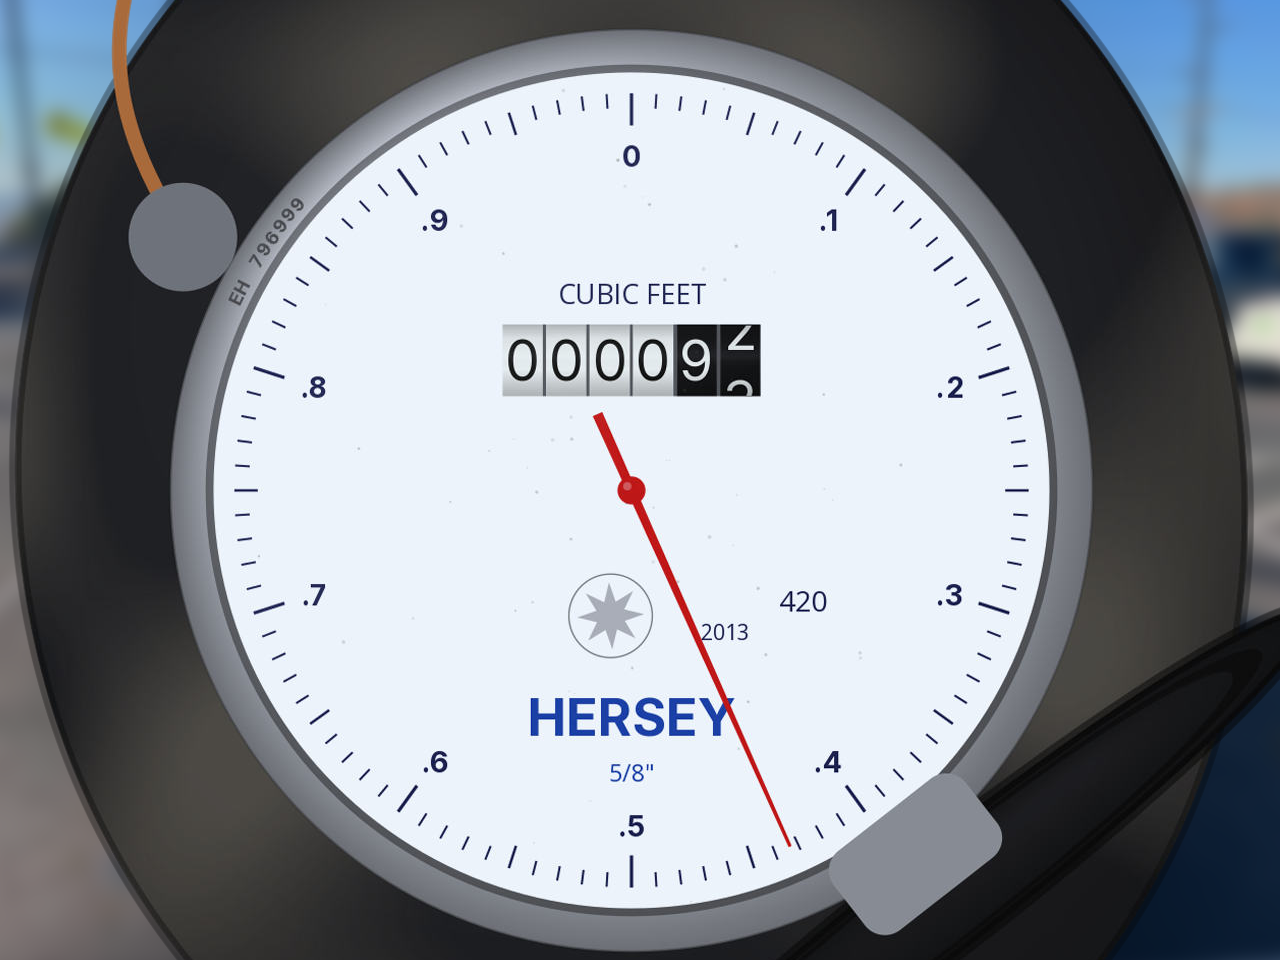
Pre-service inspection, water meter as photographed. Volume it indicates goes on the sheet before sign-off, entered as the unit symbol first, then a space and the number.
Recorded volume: ft³ 92.43
